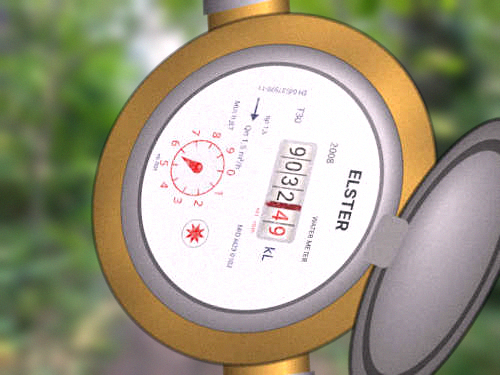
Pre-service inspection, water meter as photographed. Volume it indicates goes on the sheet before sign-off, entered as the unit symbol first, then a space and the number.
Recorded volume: kL 9032.495
